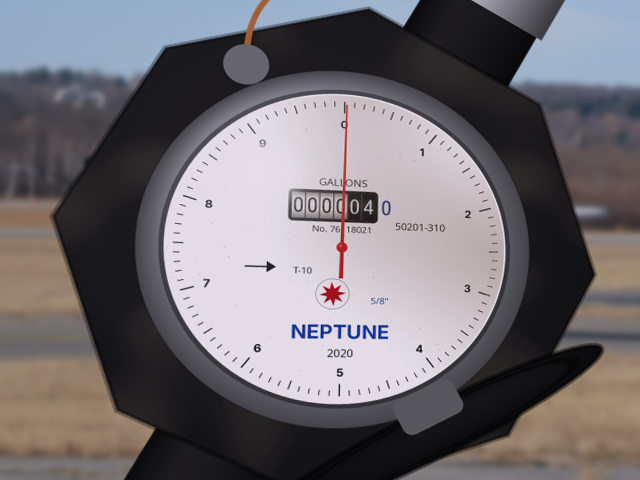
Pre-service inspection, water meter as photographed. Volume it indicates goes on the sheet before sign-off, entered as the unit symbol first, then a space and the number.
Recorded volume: gal 40.0
